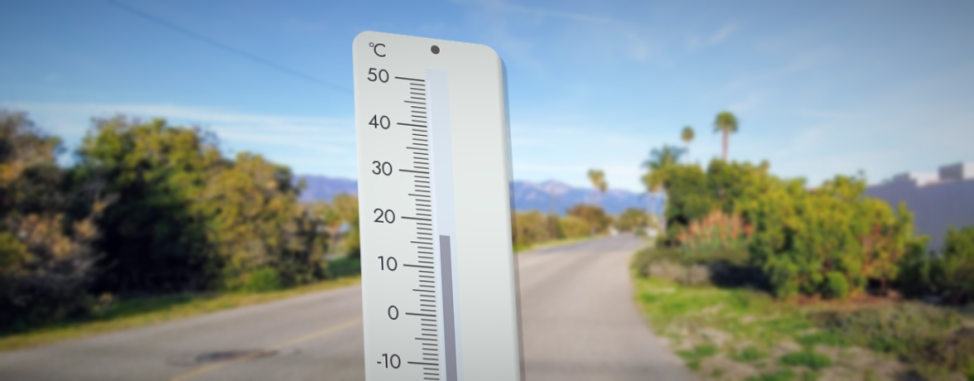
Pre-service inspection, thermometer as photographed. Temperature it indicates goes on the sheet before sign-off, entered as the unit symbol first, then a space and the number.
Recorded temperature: °C 17
